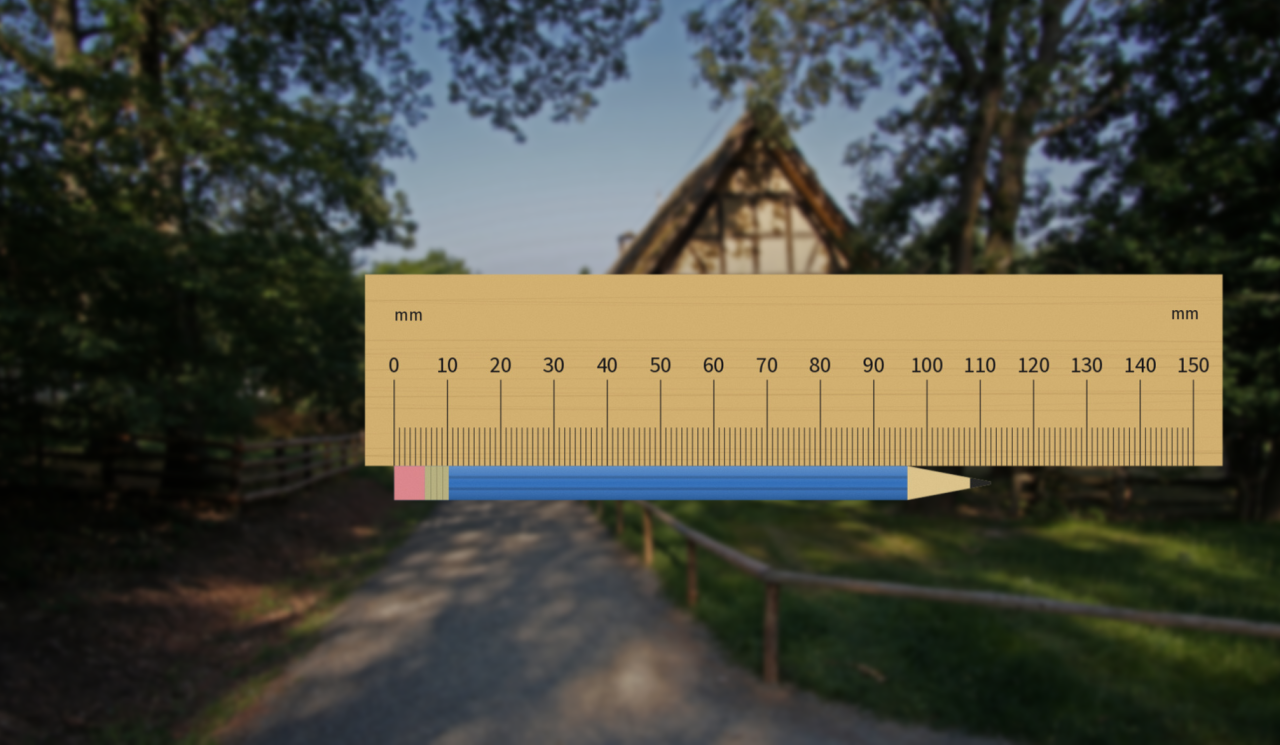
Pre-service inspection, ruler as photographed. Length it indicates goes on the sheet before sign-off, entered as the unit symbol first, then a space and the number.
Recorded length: mm 112
